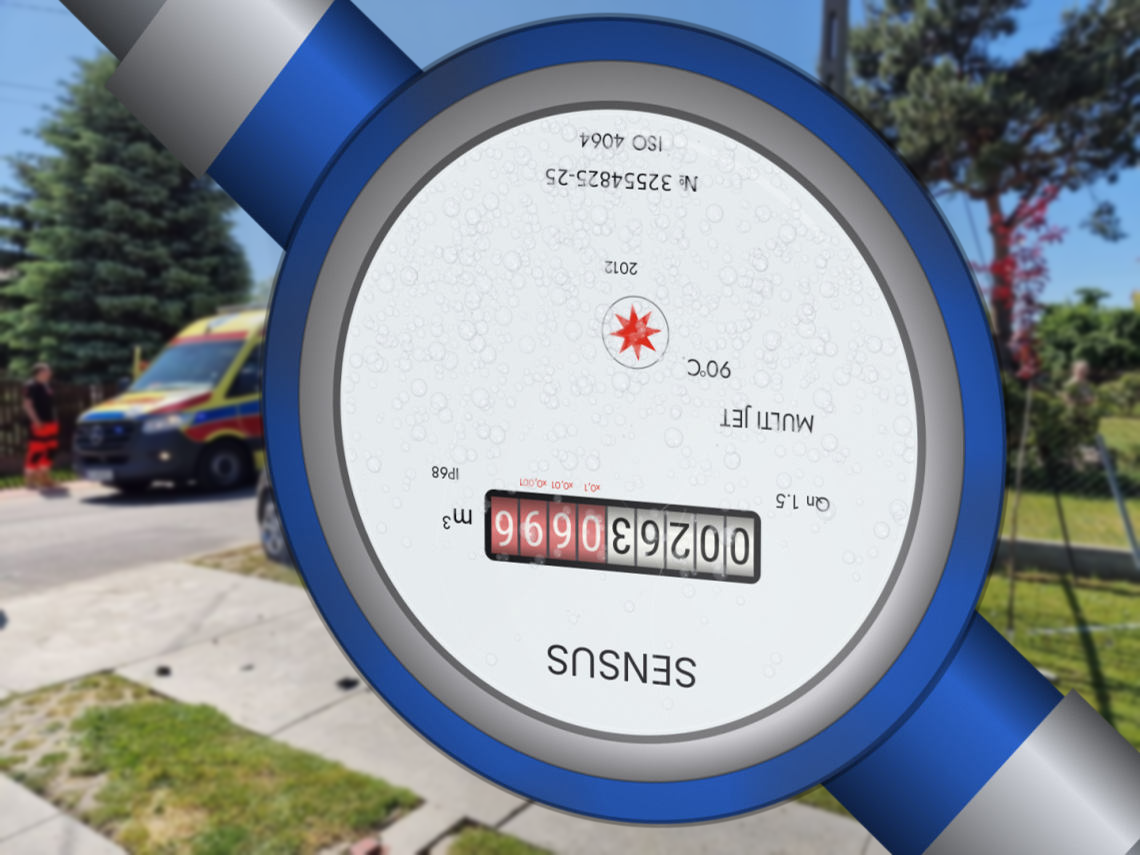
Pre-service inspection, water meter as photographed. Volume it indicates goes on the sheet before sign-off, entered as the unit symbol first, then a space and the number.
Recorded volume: m³ 263.0696
